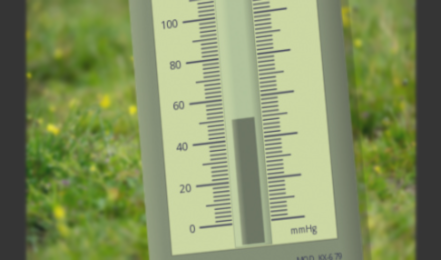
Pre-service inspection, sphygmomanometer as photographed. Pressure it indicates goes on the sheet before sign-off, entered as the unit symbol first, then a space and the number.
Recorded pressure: mmHg 50
